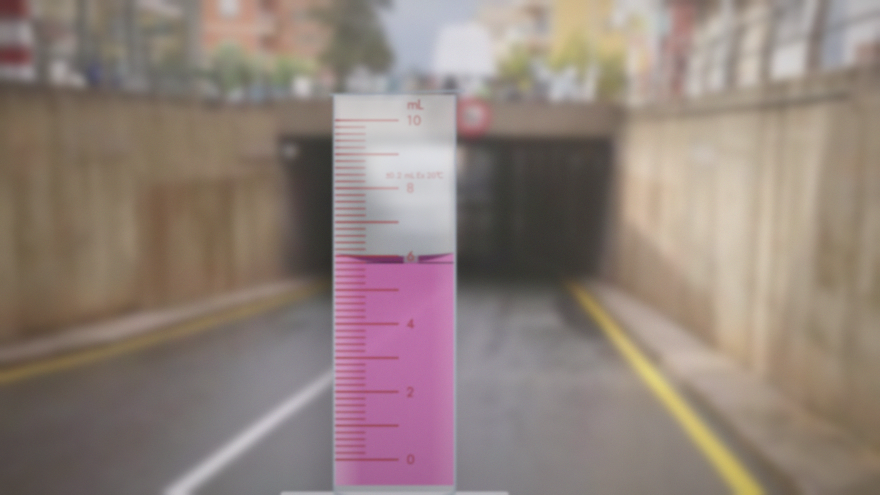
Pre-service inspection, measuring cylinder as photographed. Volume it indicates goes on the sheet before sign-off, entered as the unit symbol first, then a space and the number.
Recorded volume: mL 5.8
